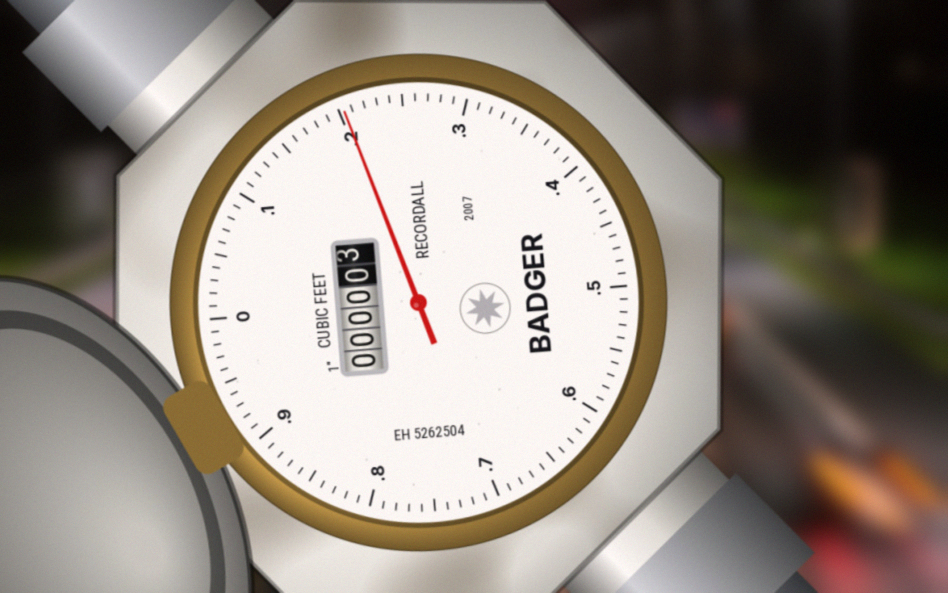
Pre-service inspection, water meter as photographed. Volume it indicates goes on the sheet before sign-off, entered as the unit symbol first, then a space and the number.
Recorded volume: ft³ 3.20
